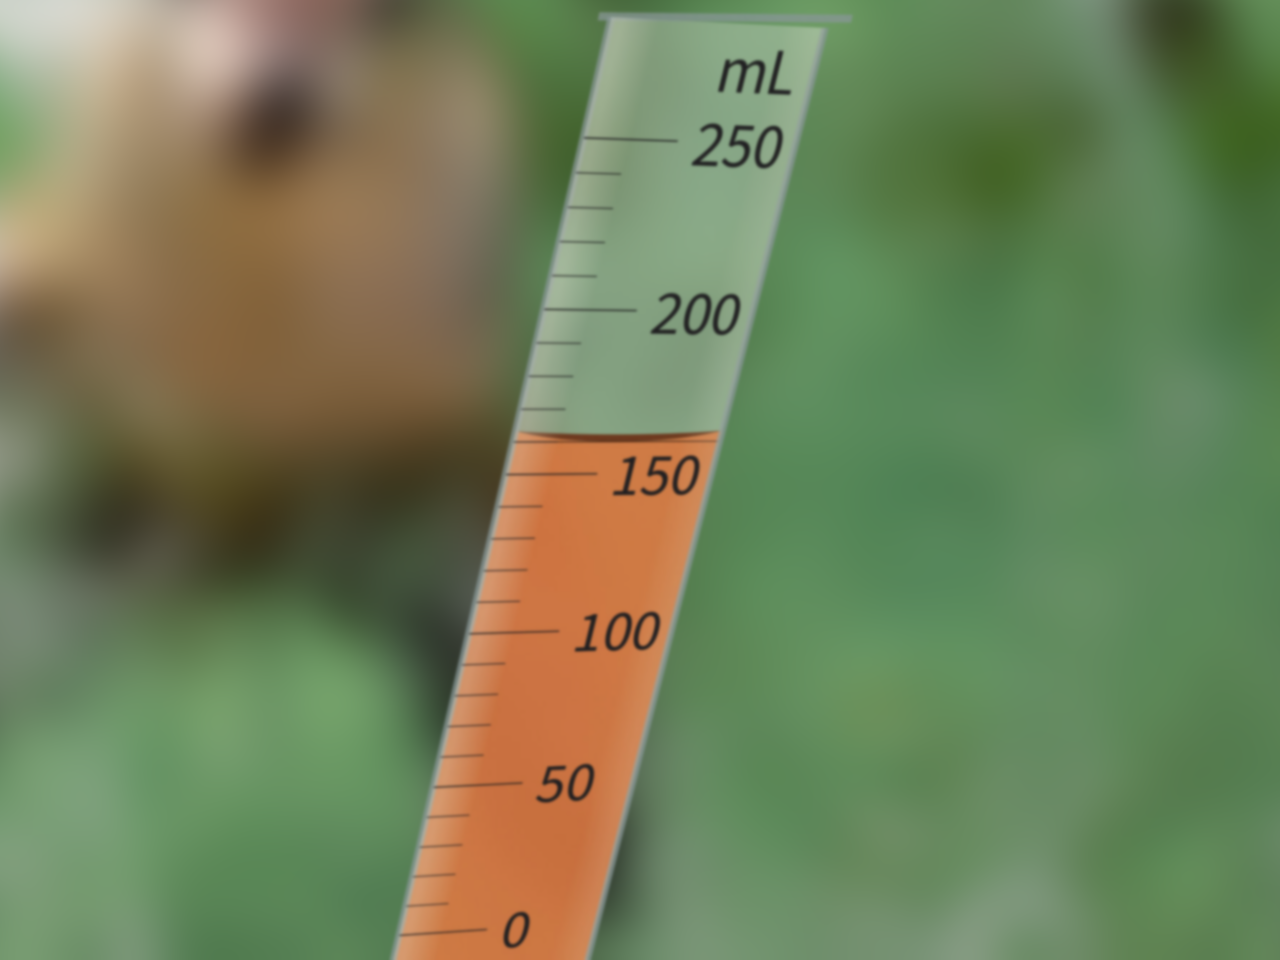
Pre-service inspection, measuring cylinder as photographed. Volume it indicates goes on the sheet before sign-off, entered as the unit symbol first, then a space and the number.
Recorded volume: mL 160
